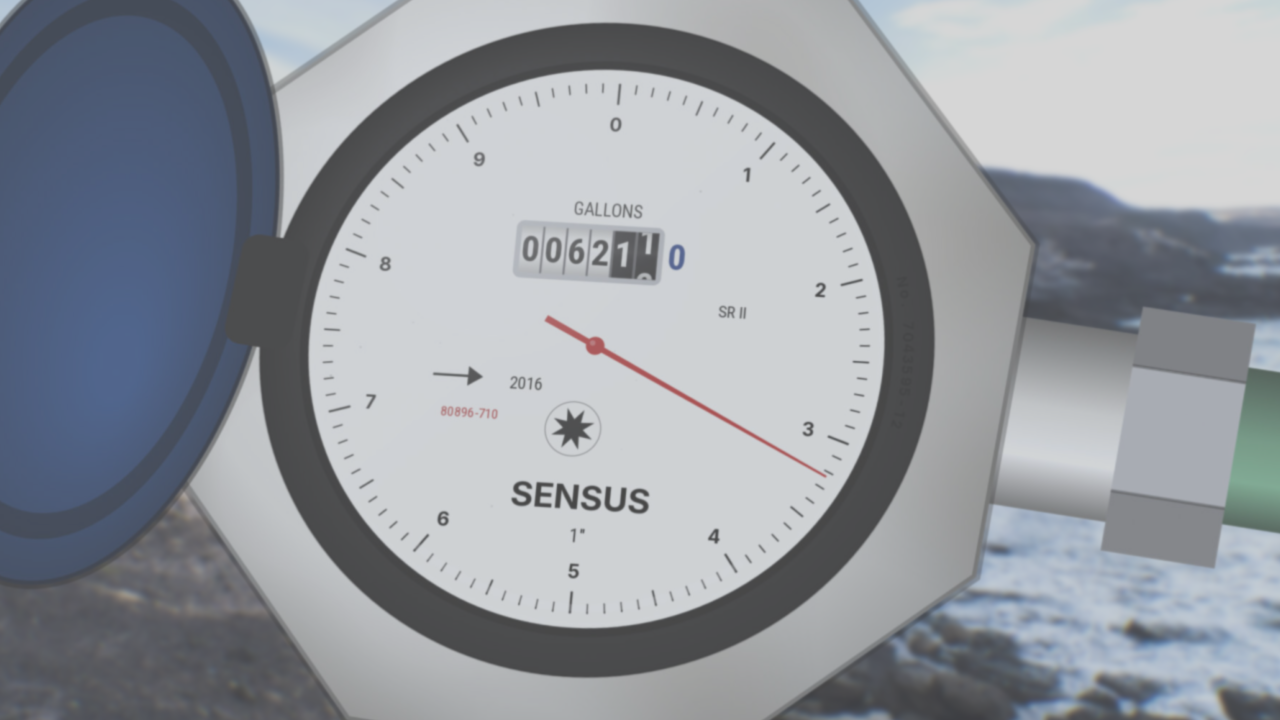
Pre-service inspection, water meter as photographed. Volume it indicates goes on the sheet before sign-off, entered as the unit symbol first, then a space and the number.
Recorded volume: gal 62113.2
